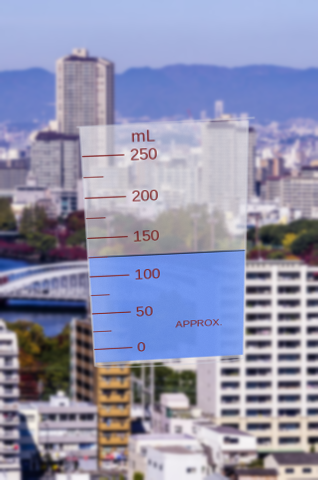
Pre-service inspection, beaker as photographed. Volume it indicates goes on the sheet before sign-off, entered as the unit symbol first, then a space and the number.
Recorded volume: mL 125
